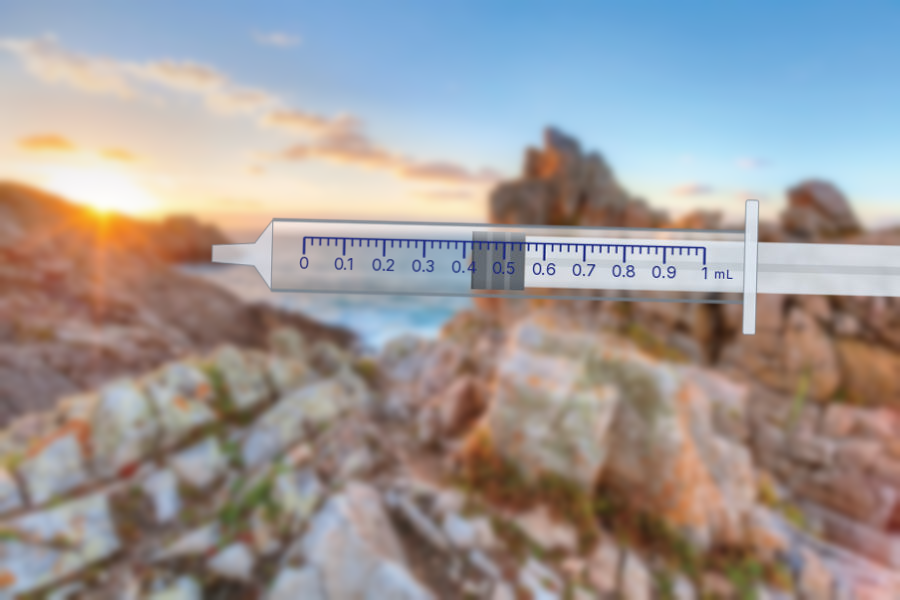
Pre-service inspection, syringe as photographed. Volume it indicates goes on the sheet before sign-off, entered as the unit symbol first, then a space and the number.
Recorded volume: mL 0.42
